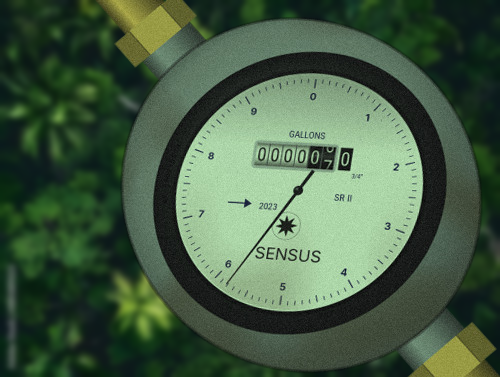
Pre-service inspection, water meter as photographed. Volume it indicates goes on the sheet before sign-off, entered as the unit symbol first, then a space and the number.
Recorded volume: gal 65.8
